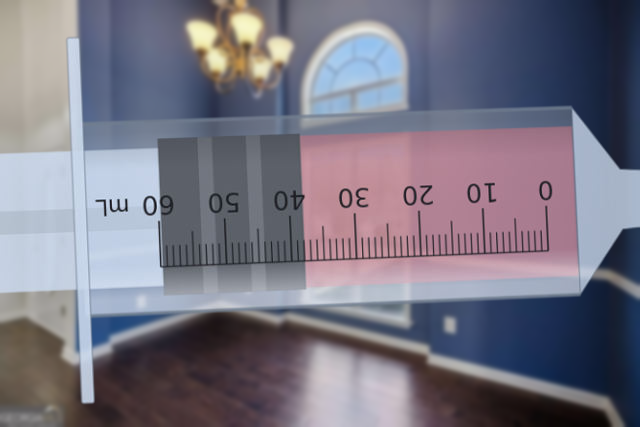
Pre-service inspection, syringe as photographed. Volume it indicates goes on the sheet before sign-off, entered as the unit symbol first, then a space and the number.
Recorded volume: mL 38
